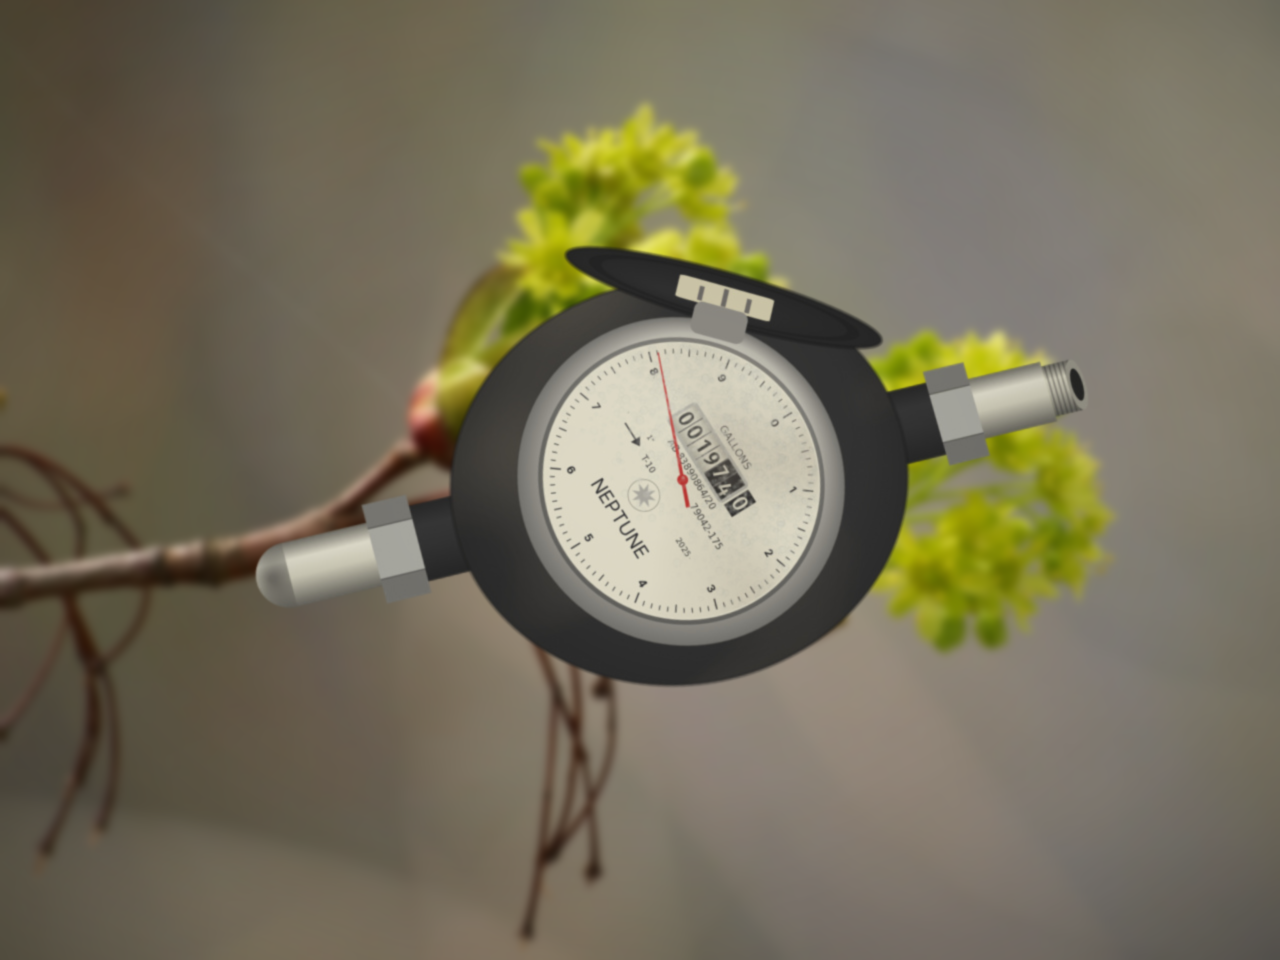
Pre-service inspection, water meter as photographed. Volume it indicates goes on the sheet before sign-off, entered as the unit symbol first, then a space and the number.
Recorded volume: gal 19738.1
